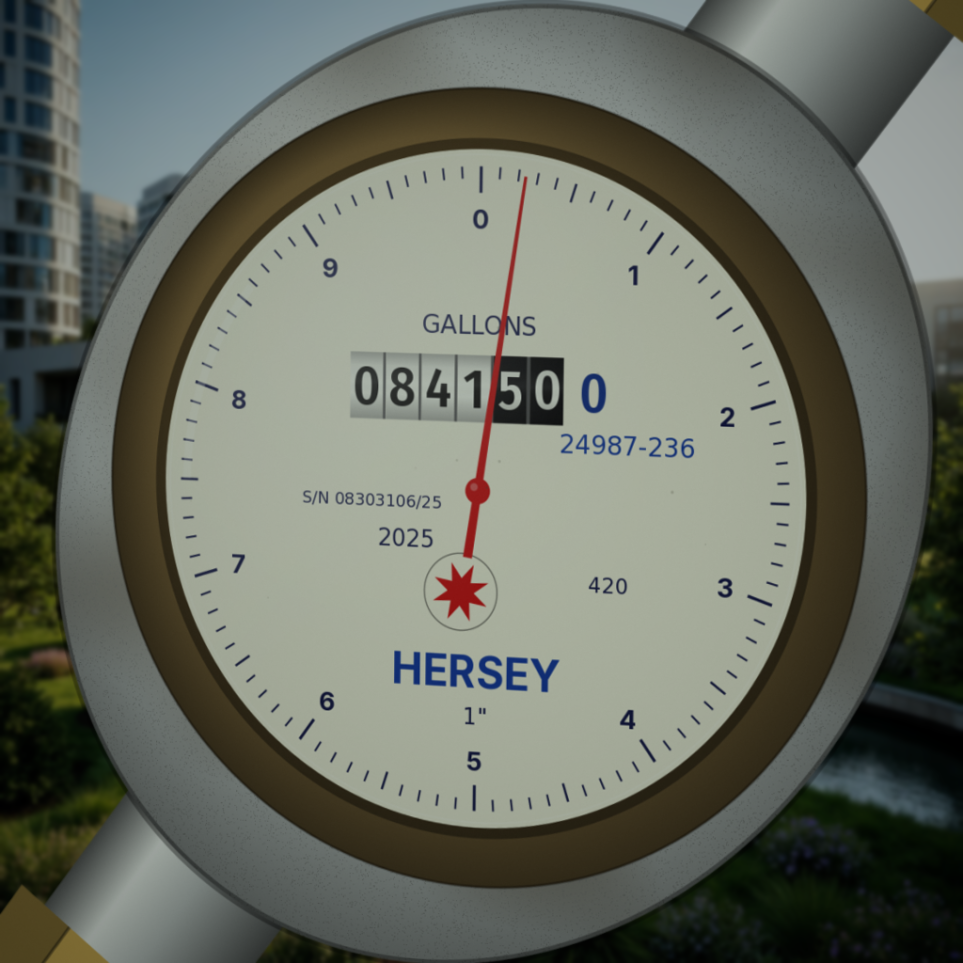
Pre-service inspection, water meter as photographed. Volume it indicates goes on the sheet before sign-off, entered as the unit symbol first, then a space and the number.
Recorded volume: gal 841500.2
